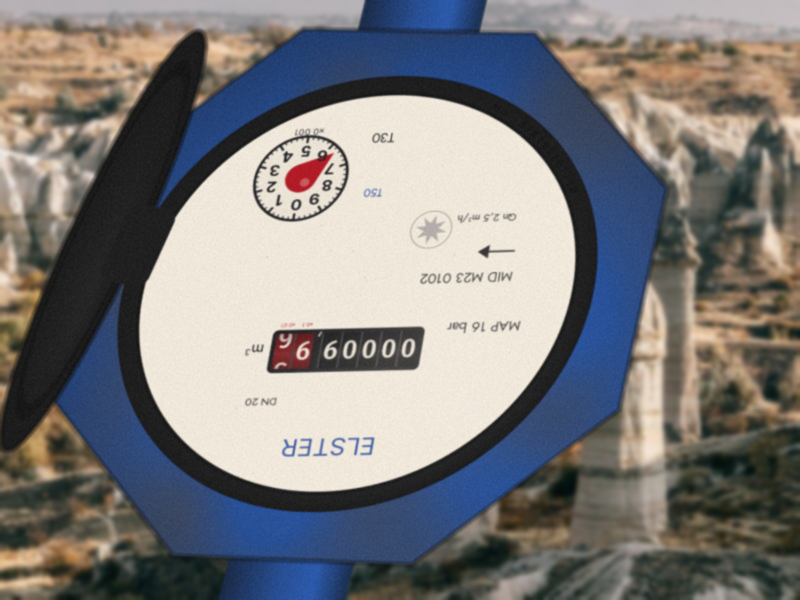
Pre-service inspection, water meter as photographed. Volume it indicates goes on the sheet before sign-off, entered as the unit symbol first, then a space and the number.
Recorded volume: m³ 9.956
